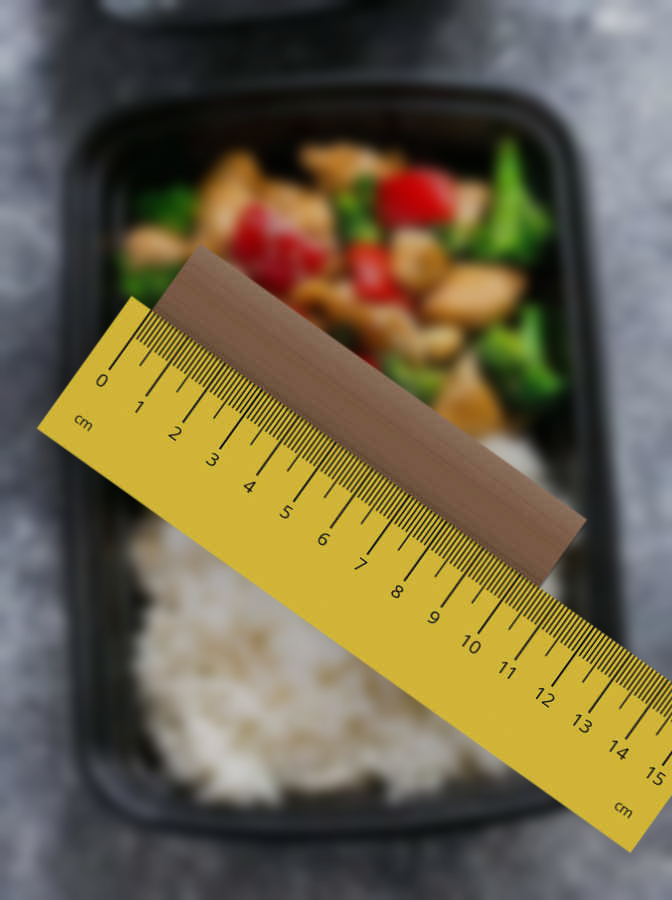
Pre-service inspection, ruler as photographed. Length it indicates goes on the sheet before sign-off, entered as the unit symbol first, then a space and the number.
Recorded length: cm 10.5
